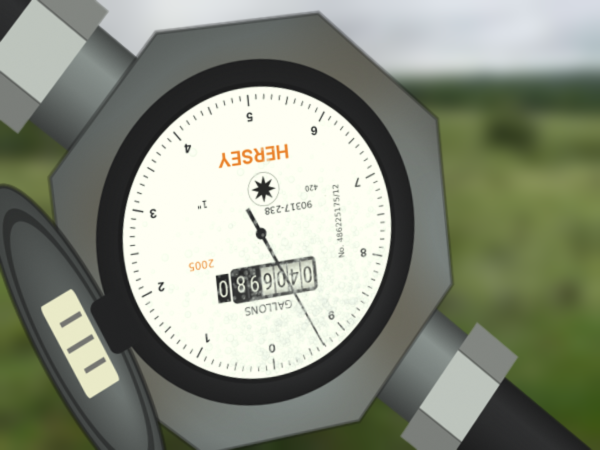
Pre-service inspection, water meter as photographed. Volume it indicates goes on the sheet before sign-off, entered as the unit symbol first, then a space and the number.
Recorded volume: gal 406979.3
